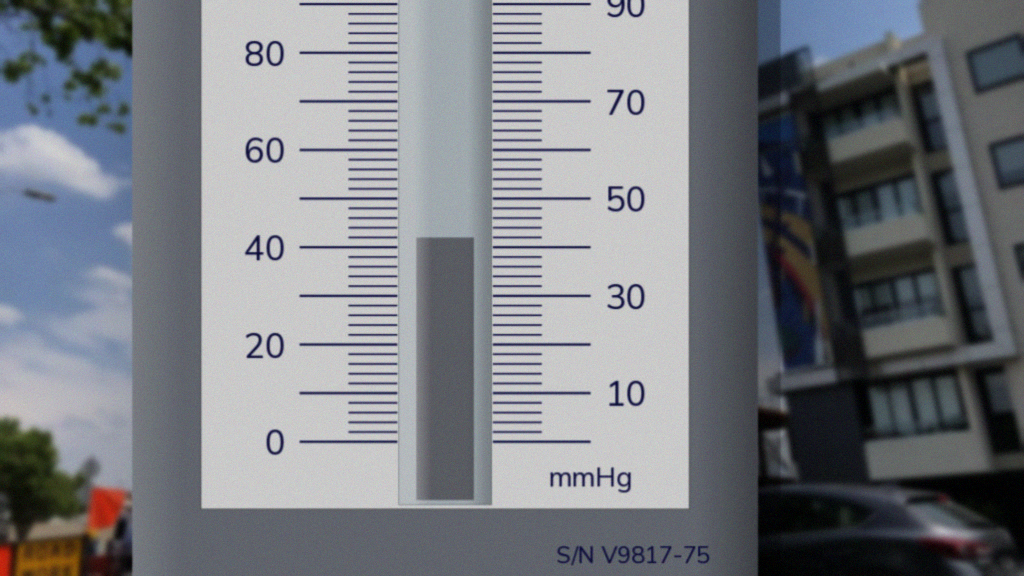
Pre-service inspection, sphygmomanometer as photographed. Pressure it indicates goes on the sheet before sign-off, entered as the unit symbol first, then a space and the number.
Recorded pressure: mmHg 42
